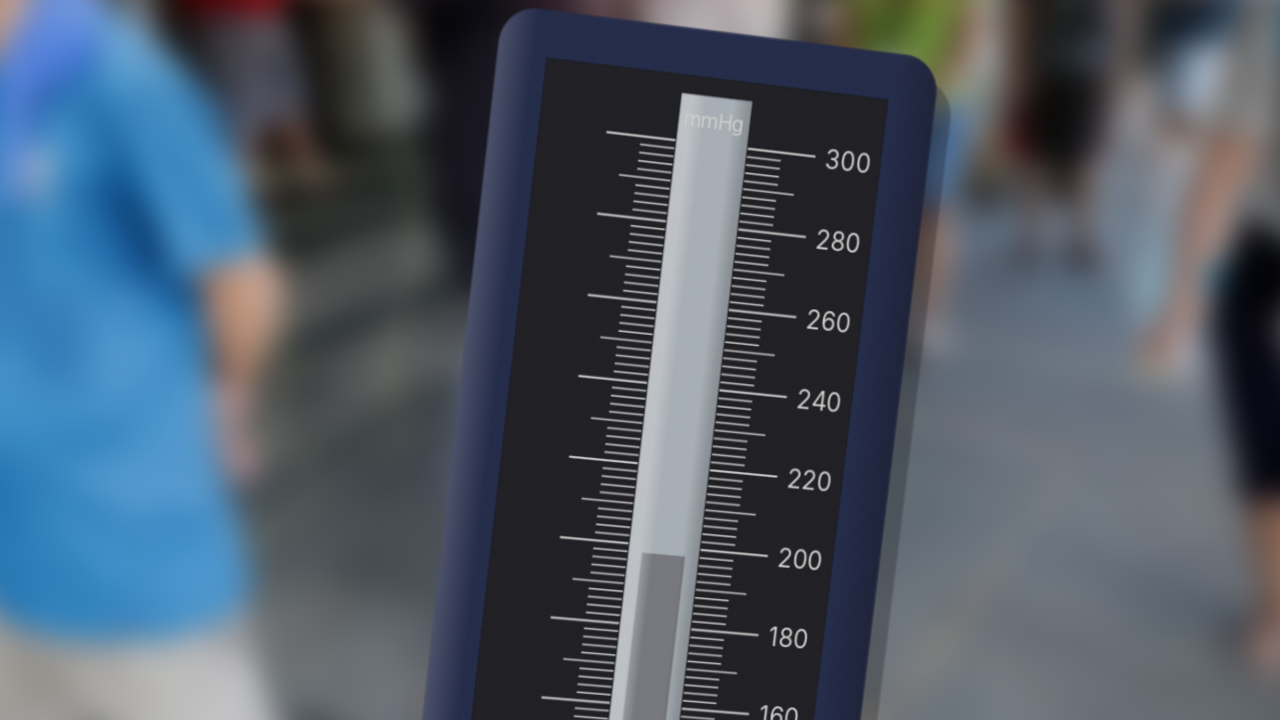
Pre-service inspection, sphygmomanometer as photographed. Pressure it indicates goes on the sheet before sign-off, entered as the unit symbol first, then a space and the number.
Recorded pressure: mmHg 198
